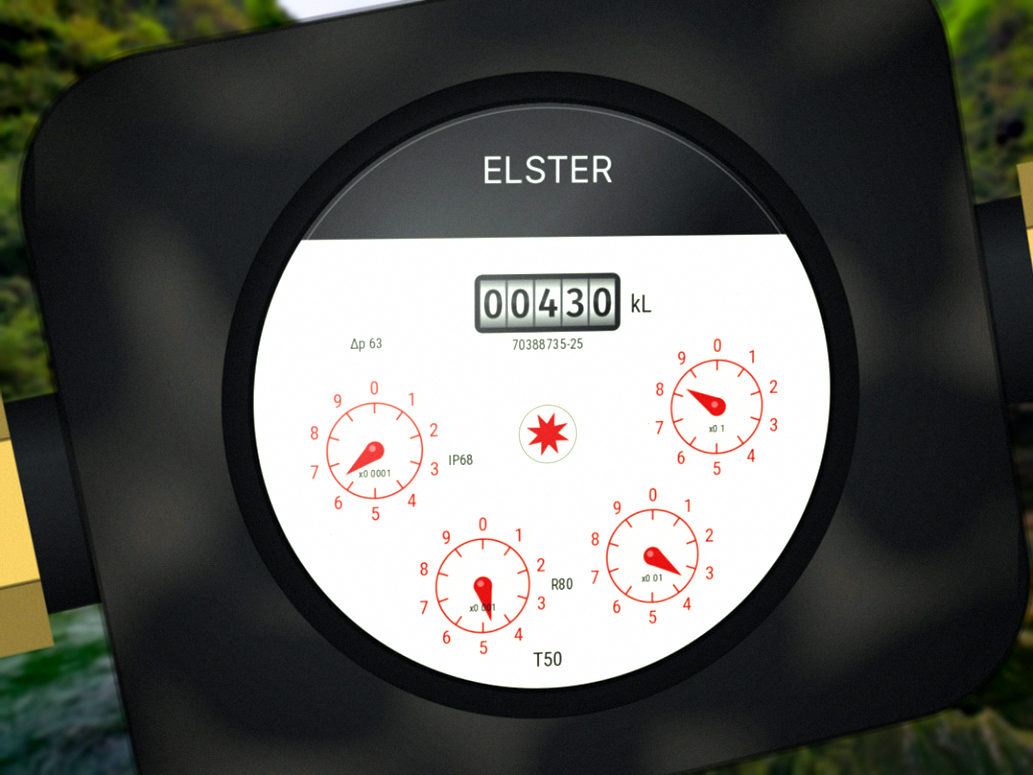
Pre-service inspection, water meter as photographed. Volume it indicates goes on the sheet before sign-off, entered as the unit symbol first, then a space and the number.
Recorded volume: kL 430.8346
